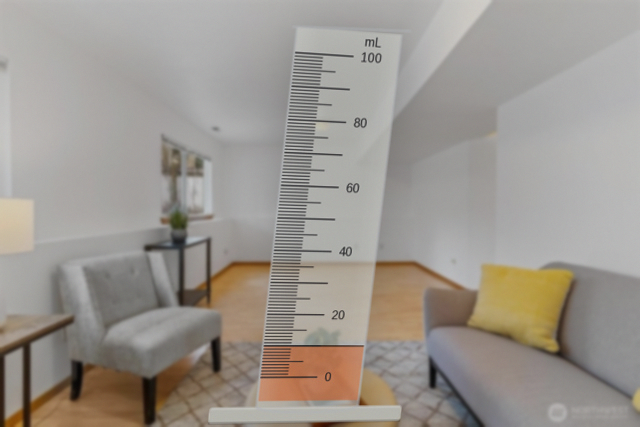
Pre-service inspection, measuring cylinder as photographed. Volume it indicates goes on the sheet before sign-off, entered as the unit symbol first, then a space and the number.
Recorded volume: mL 10
